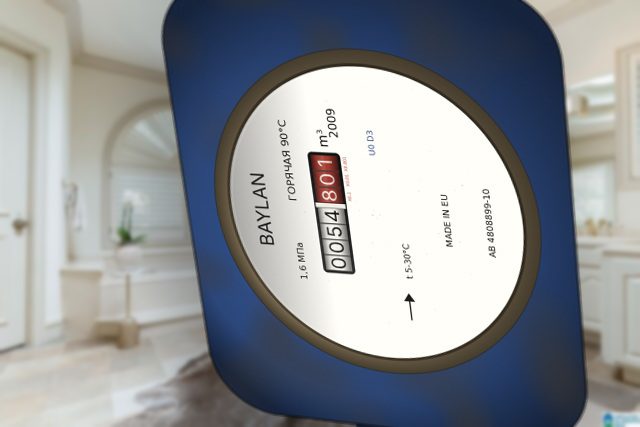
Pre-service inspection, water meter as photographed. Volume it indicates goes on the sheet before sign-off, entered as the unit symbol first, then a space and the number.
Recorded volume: m³ 54.801
